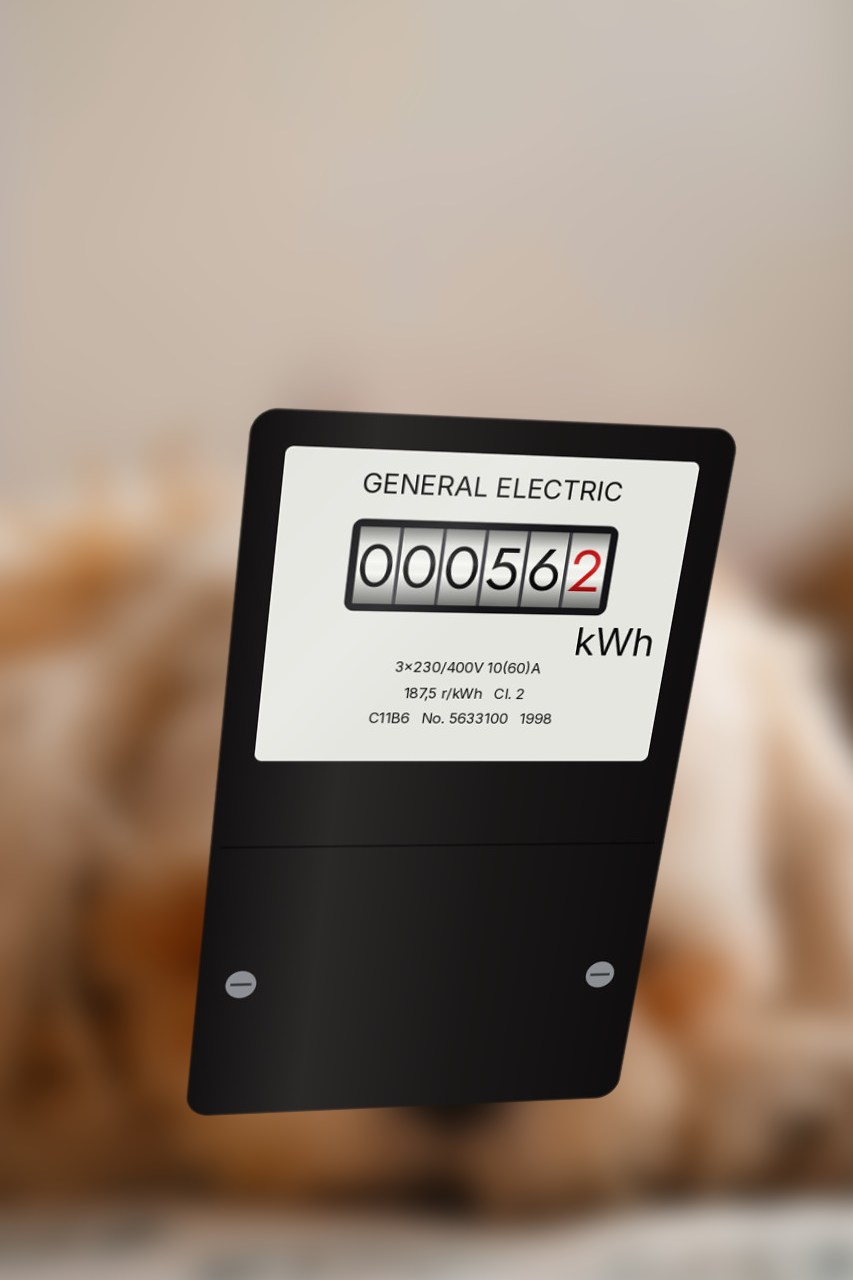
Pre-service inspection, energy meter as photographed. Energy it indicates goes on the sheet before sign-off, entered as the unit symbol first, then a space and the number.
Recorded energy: kWh 56.2
